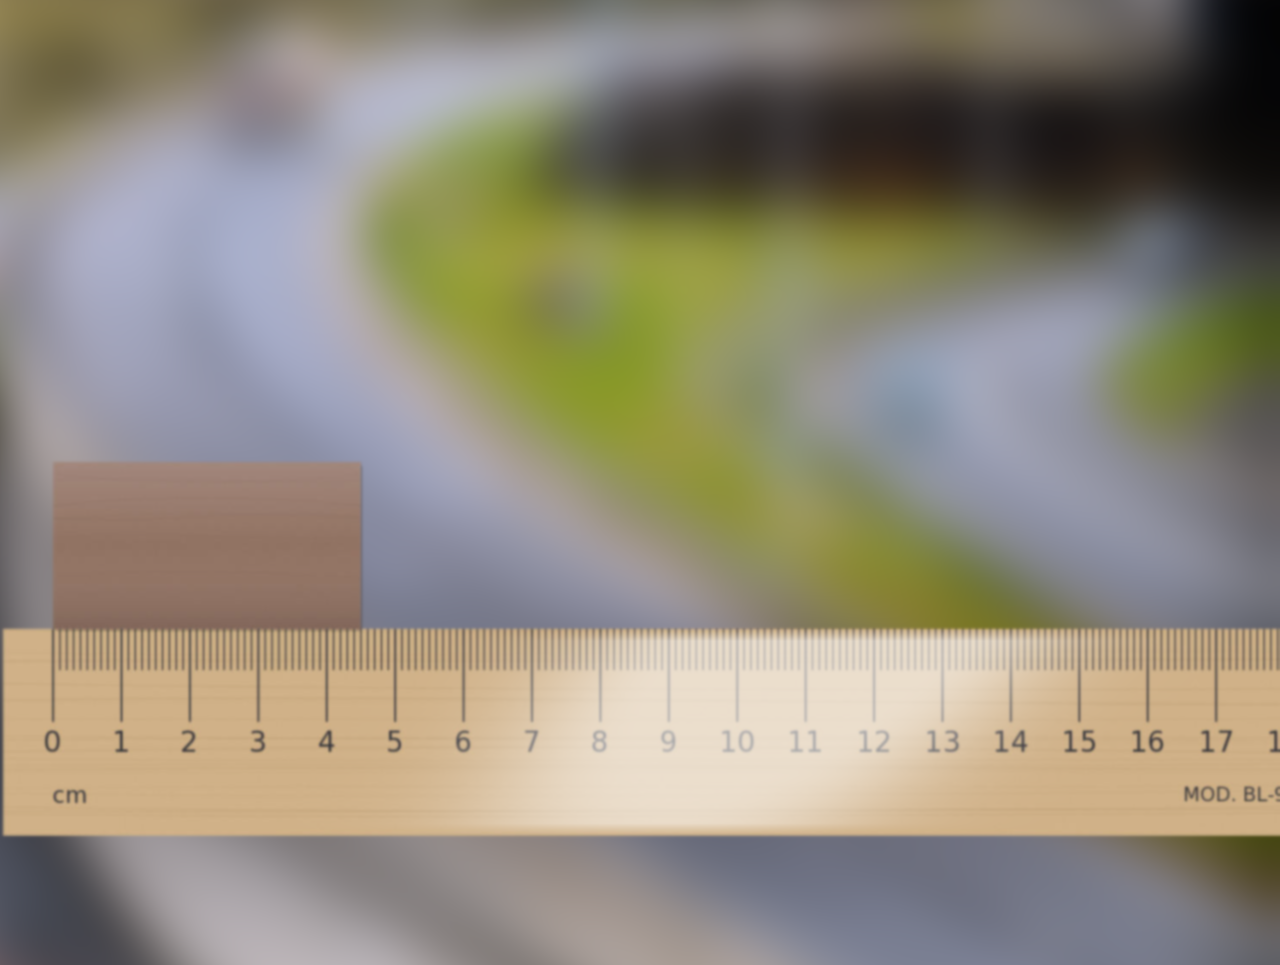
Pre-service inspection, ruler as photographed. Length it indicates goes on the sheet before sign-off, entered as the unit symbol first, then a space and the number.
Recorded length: cm 4.5
